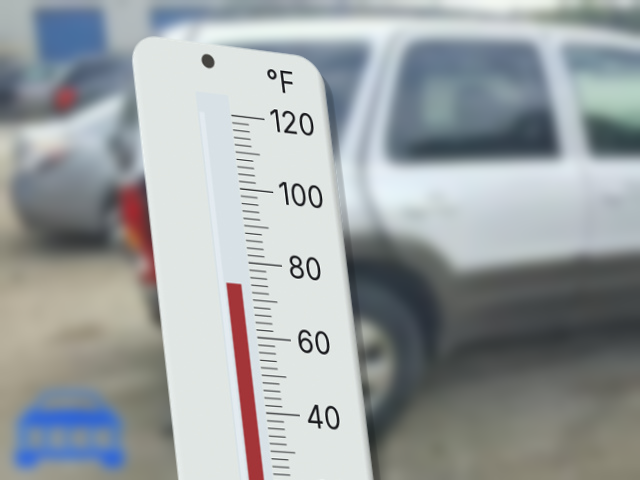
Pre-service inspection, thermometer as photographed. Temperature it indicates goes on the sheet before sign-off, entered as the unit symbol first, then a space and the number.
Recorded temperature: °F 74
